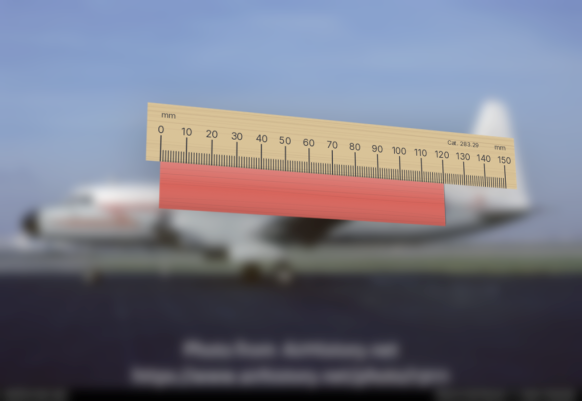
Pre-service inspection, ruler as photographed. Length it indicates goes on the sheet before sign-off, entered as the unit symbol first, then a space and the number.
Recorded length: mm 120
